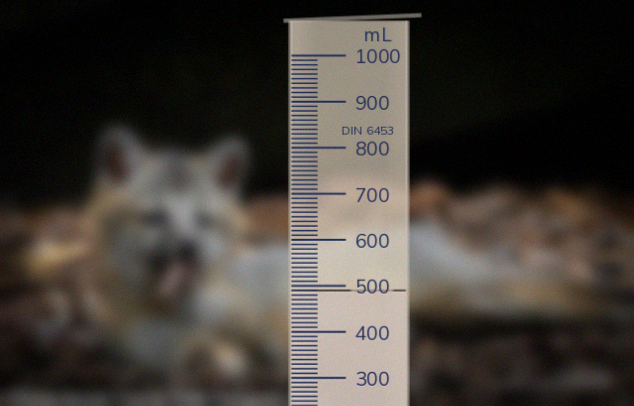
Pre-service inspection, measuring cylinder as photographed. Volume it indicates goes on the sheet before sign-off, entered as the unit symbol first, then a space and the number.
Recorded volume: mL 490
